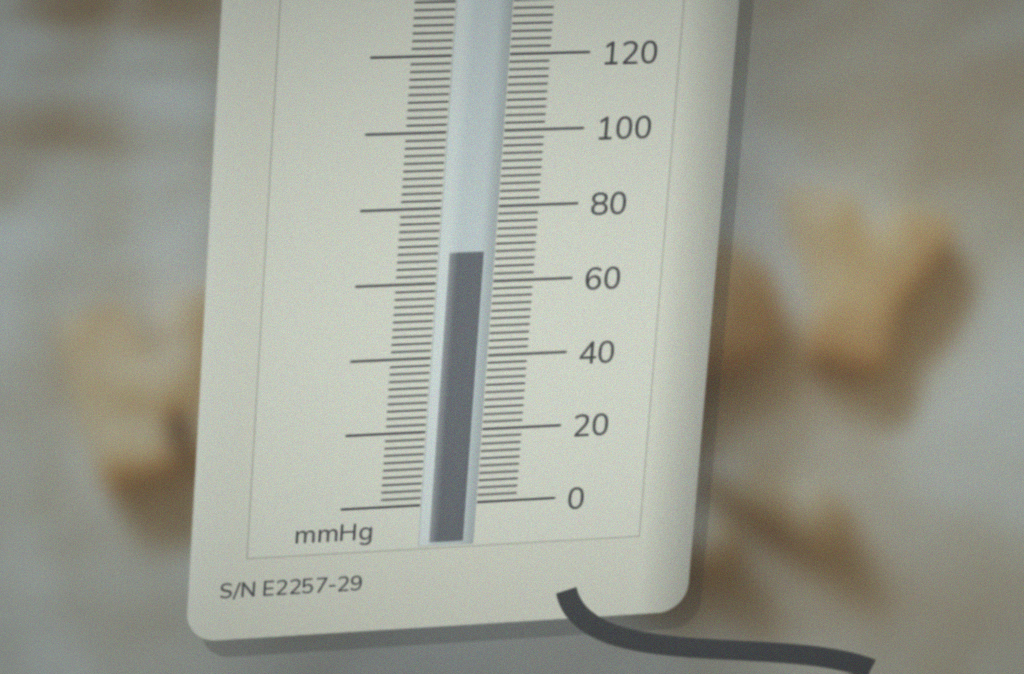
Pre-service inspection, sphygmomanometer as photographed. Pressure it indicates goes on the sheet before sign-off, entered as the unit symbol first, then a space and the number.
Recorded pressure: mmHg 68
